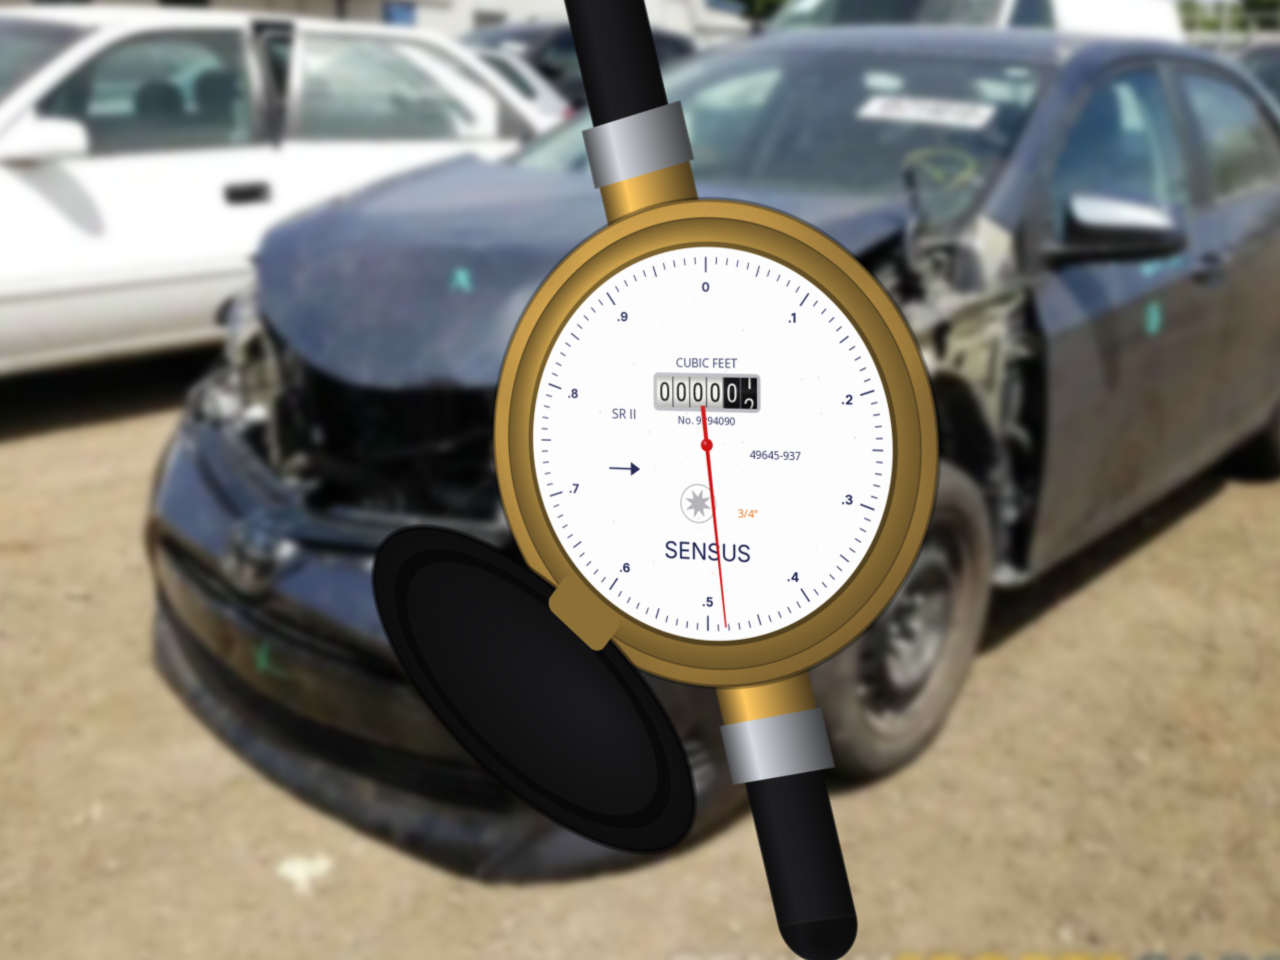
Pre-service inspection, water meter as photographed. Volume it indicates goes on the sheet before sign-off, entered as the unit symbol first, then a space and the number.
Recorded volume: ft³ 1.48
